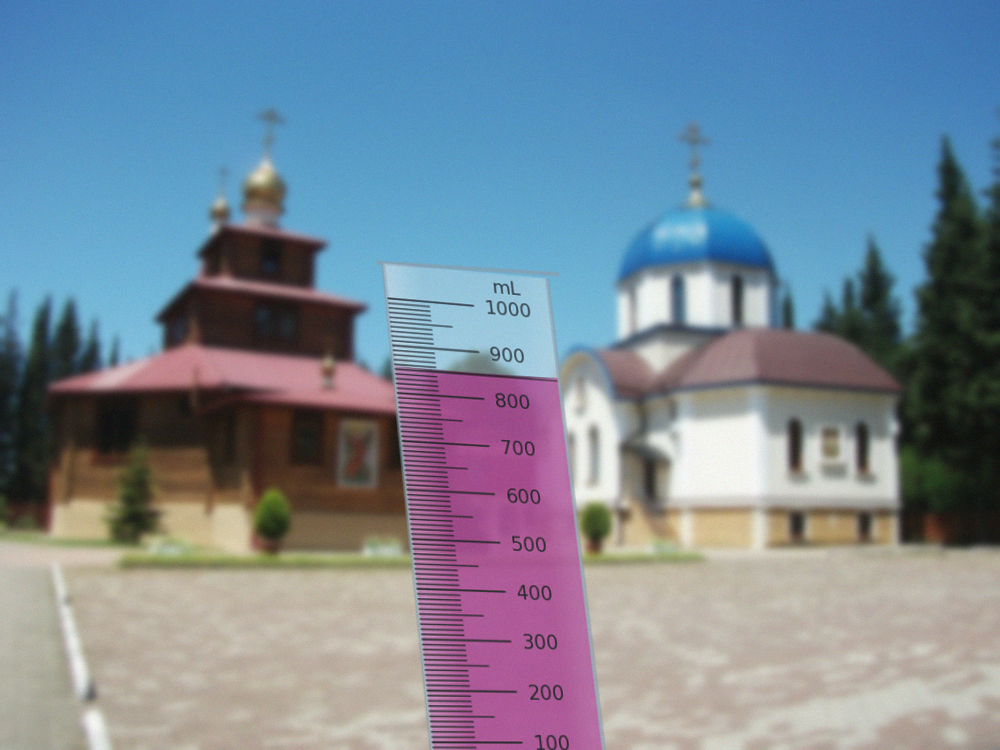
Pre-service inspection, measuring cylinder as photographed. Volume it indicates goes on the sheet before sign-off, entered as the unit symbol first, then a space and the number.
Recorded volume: mL 850
